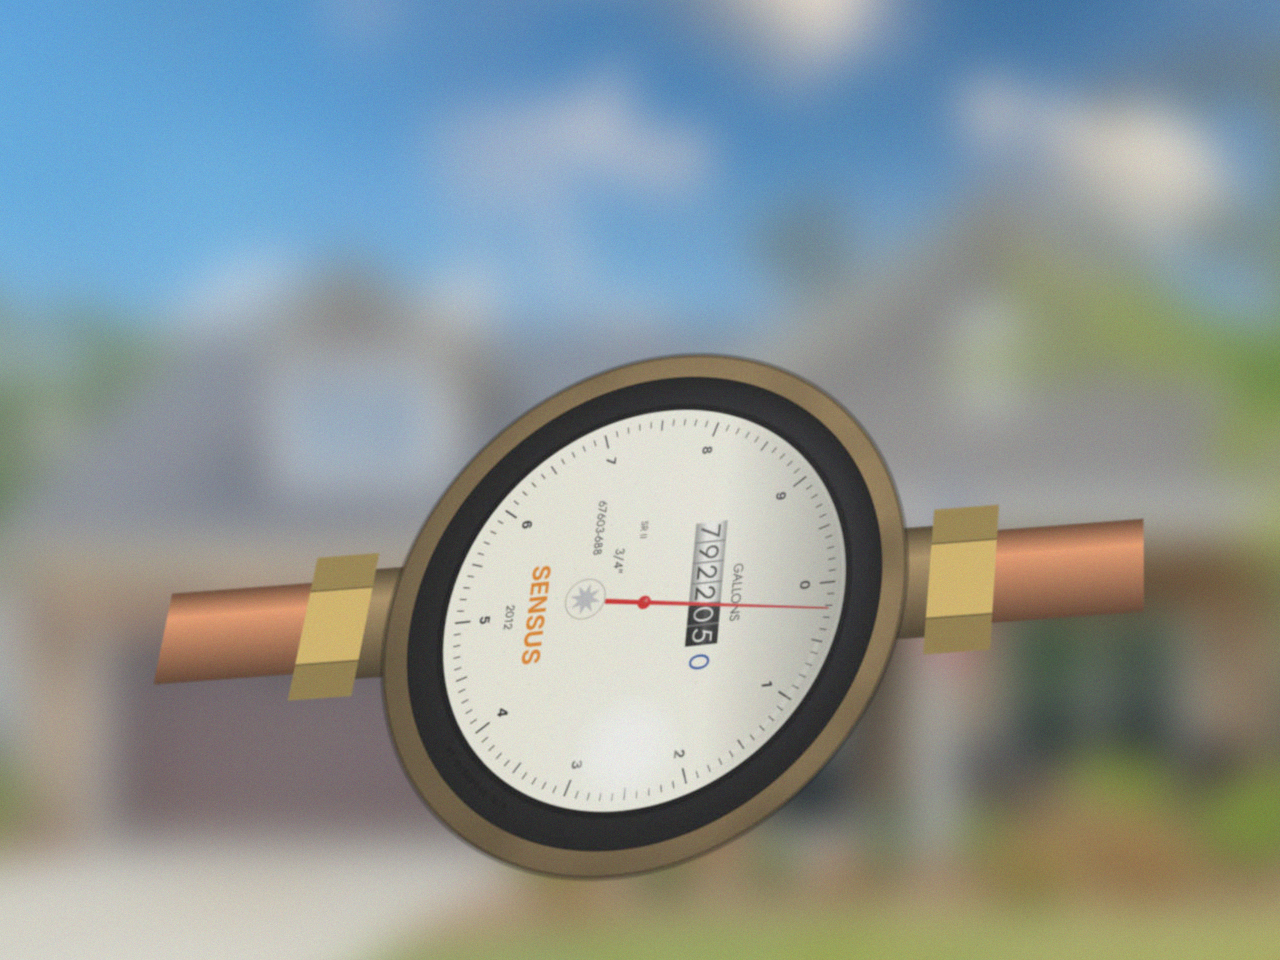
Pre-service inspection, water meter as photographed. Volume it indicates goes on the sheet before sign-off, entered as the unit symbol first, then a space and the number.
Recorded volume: gal 7922050.2
